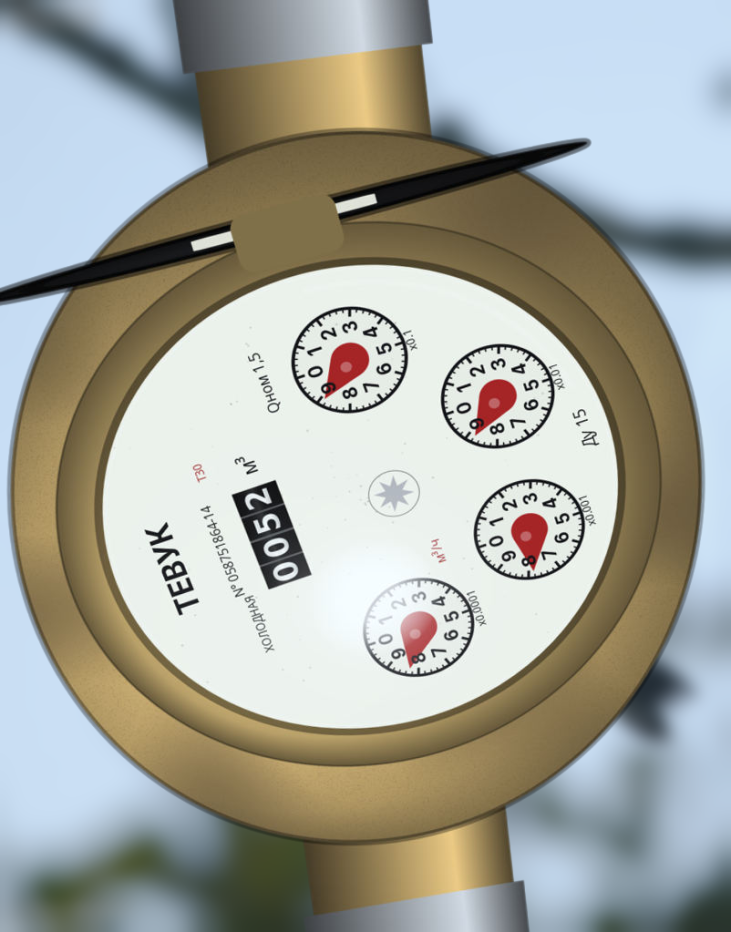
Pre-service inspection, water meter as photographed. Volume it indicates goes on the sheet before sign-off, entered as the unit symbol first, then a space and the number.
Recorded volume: m³ 52.8878
